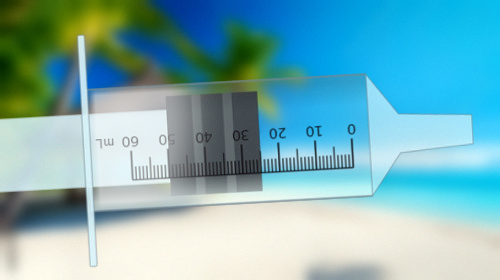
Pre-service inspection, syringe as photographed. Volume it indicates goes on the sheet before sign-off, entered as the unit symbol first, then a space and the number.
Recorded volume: mL 25
